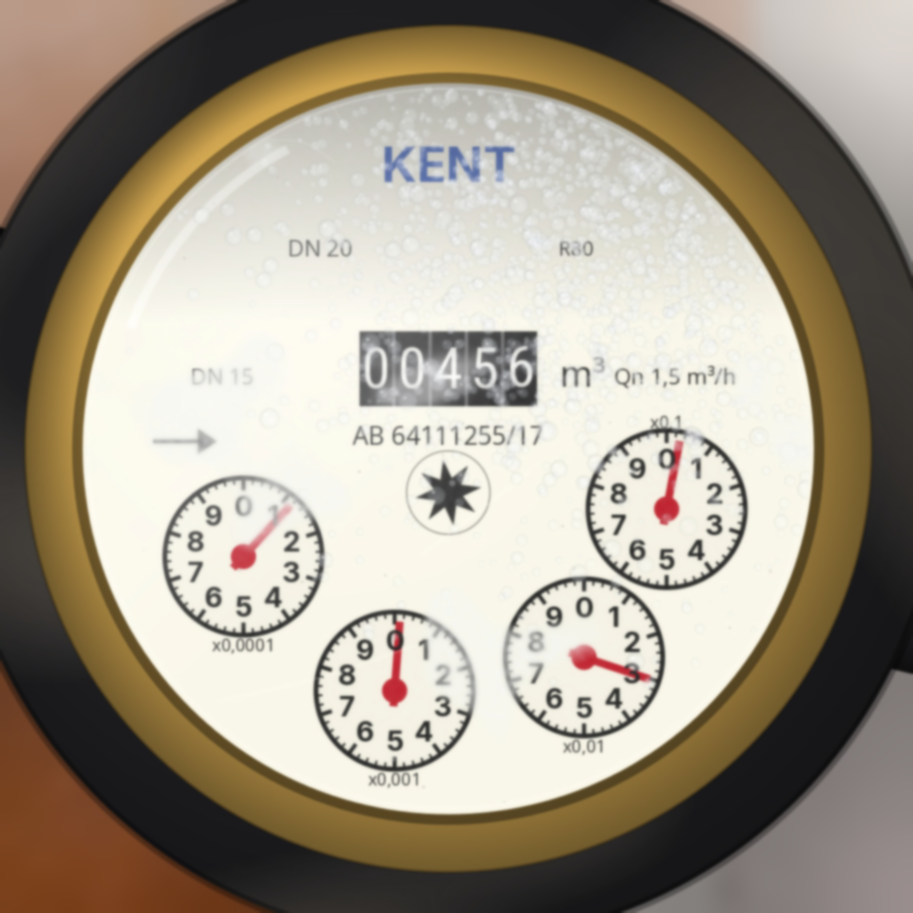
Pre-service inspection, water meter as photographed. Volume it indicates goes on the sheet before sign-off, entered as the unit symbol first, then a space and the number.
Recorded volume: m³ 456.0301
